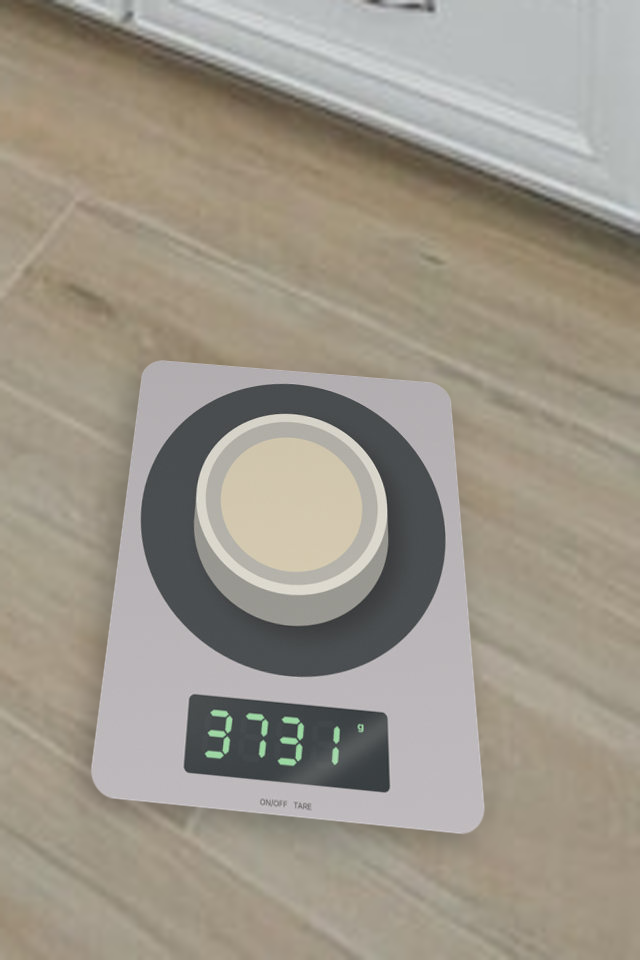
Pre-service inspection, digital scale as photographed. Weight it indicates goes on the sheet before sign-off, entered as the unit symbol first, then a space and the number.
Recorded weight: g 3731
